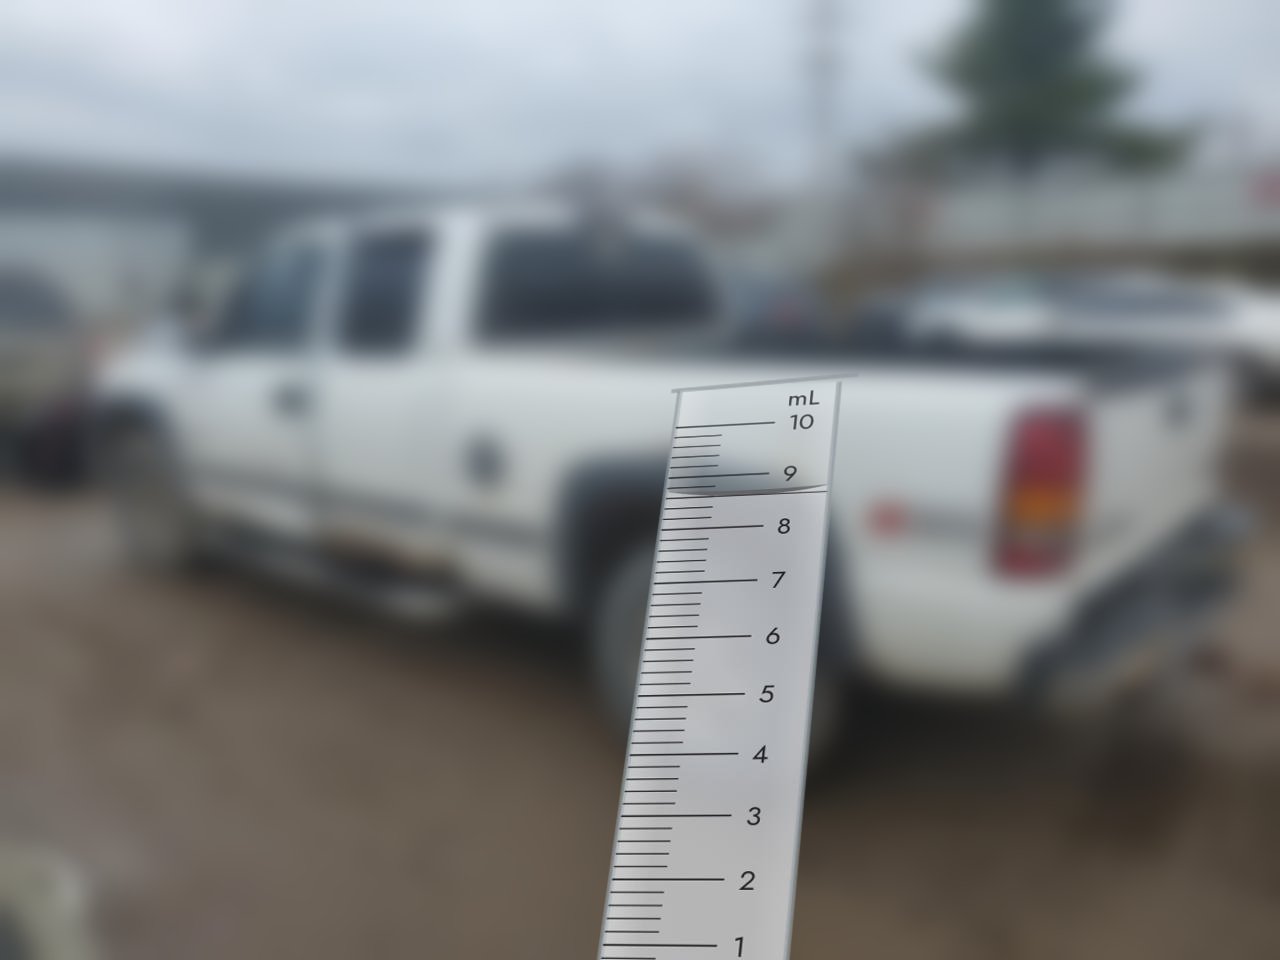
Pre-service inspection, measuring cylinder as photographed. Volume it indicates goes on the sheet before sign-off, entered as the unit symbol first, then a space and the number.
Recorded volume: mL 8.6
